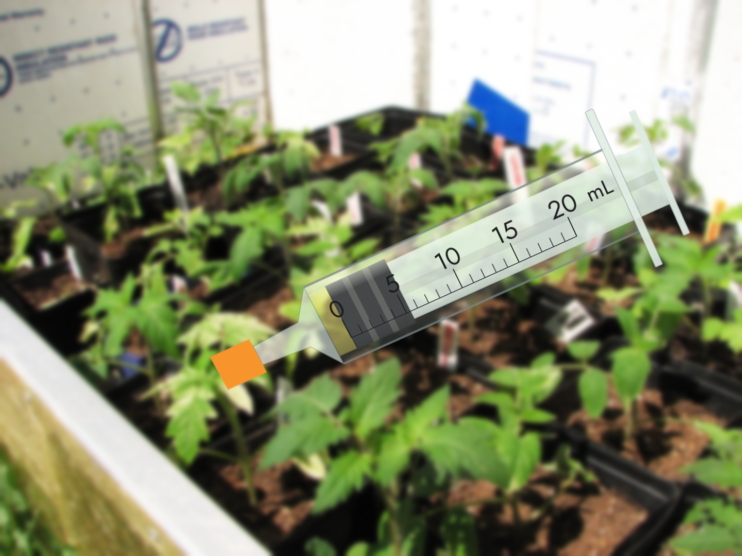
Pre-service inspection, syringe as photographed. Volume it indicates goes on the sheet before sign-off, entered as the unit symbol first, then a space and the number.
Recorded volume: mL 0
